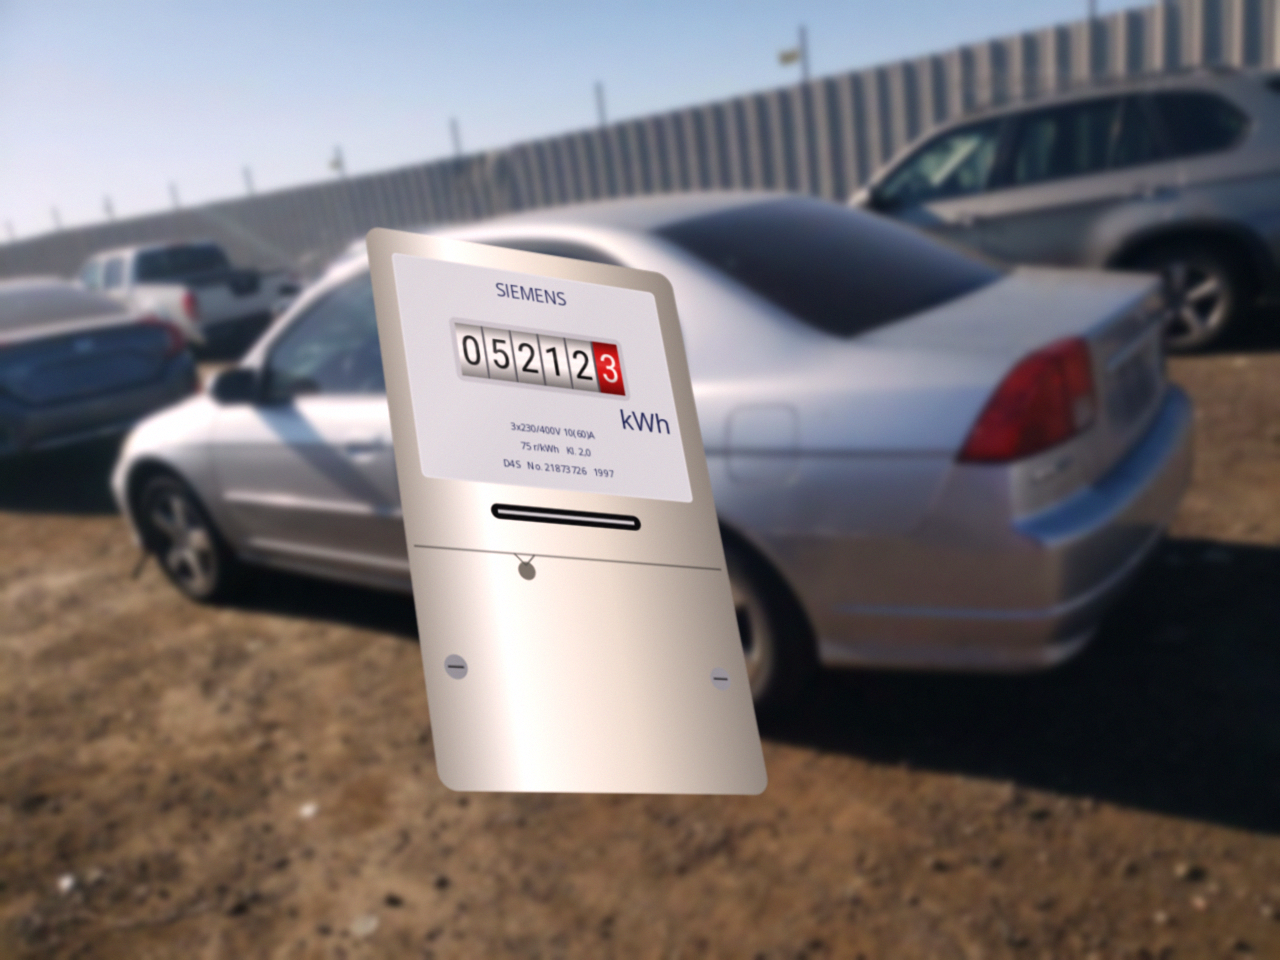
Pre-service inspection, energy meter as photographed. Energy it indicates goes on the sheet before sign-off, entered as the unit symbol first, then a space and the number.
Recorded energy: kWh 5212.3
